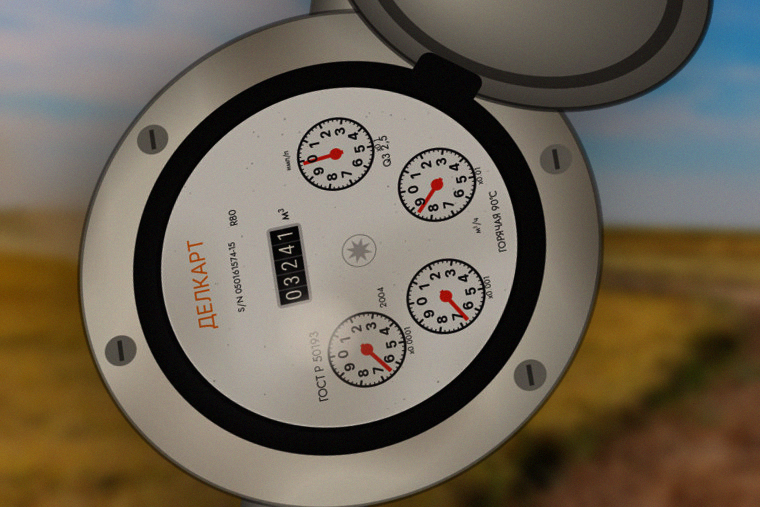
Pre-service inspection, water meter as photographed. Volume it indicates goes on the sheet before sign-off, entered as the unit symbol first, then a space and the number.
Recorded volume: m³ 3240.9866
